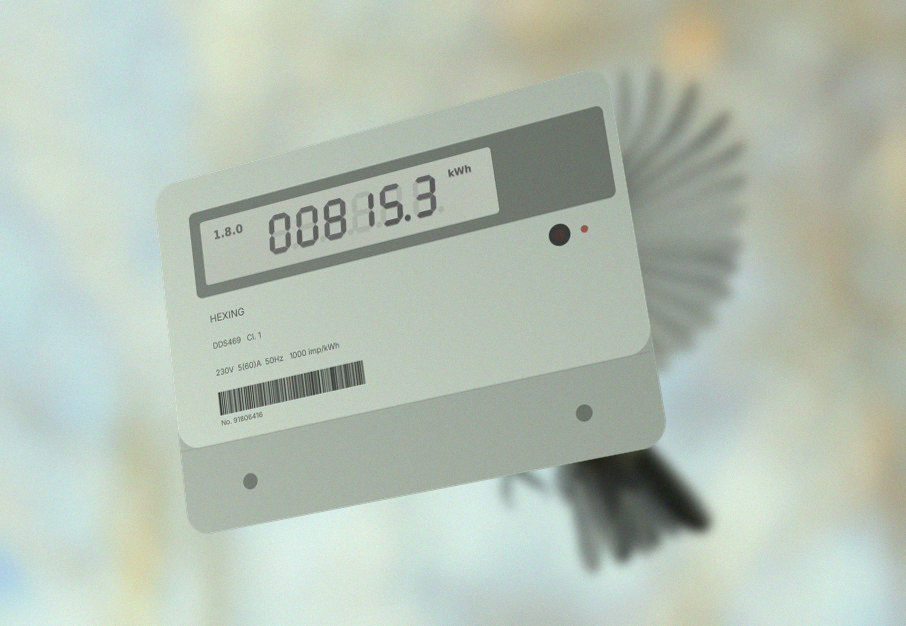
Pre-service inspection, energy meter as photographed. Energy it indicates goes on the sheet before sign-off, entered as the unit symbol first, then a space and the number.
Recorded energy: kWh 815.3
